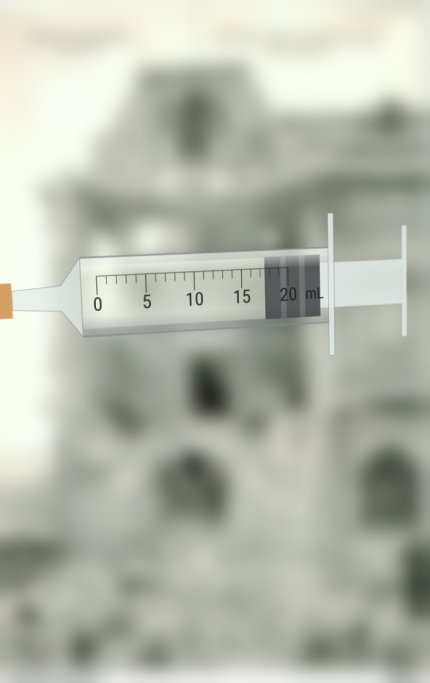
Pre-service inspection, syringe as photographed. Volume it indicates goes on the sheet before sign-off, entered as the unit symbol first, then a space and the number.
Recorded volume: mL 17.5
